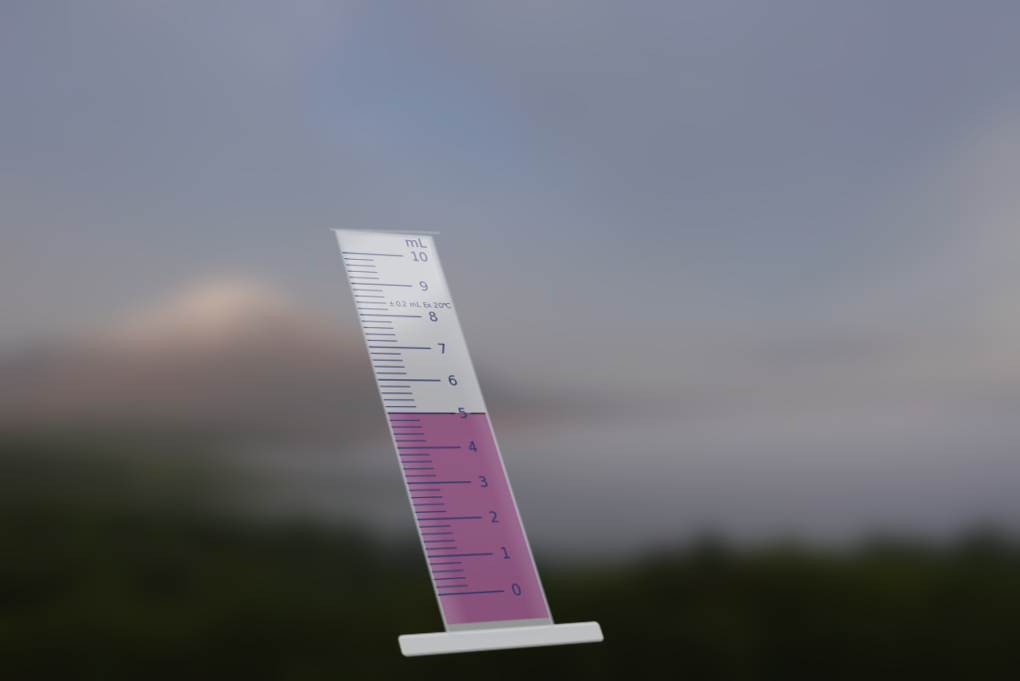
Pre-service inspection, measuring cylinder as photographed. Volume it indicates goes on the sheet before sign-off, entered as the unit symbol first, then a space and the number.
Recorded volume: mL 5
